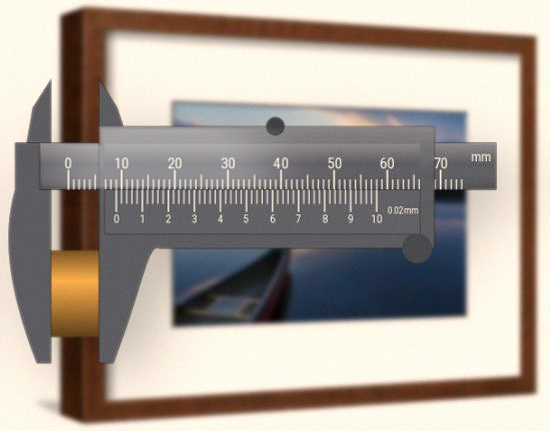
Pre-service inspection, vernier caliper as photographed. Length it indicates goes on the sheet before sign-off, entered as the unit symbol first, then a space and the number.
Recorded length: mm 9.0
